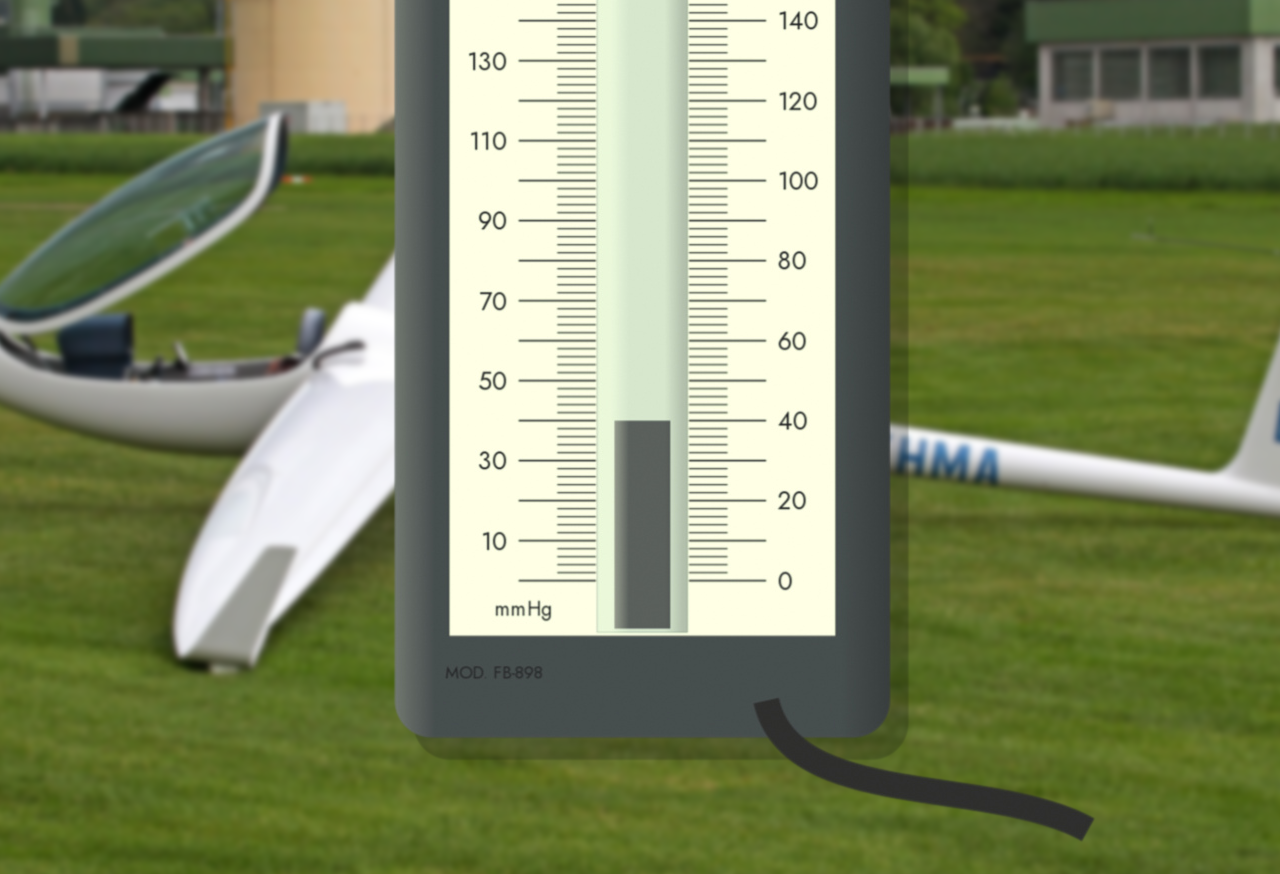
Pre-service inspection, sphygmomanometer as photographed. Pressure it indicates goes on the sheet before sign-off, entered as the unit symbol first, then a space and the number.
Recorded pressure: mmHg 40
